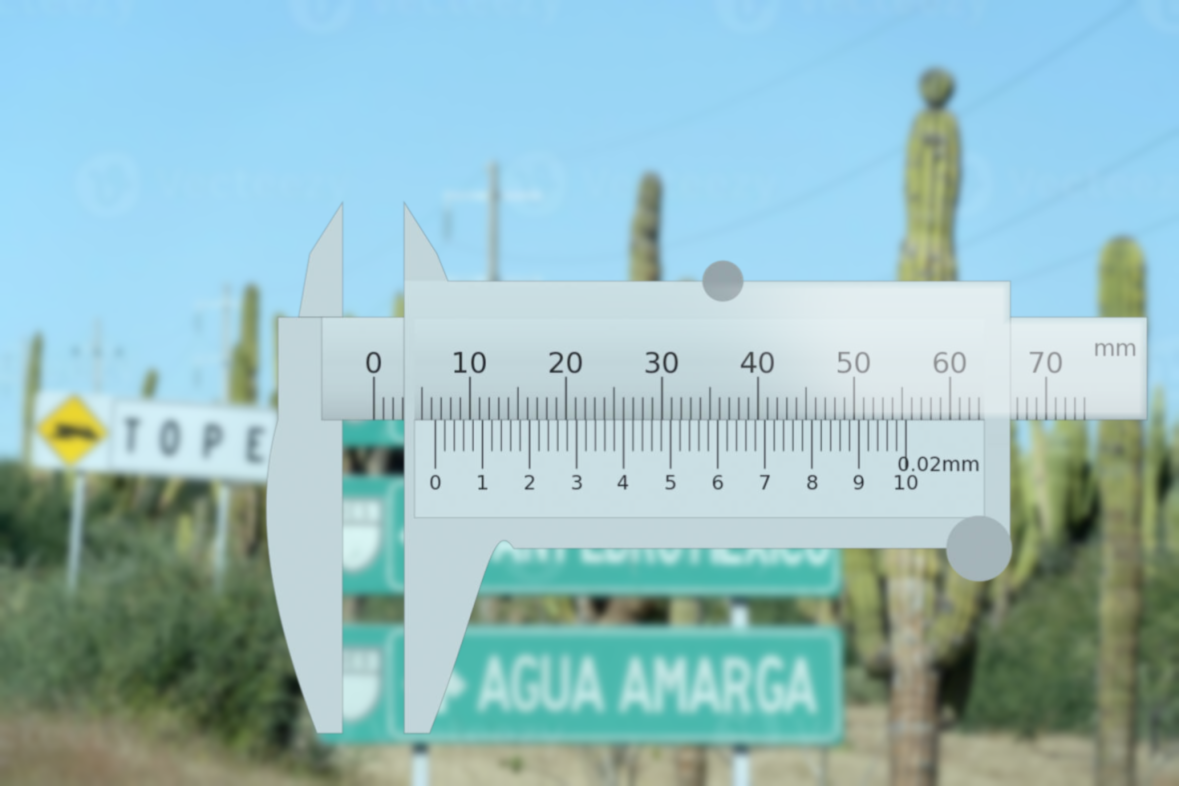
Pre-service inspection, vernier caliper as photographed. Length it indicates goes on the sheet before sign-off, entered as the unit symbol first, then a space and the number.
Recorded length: mm 6.4
